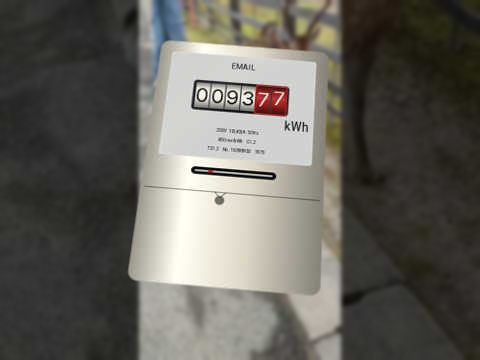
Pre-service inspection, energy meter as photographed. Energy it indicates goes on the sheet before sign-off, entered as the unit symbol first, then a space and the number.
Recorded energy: kWh 93.77
